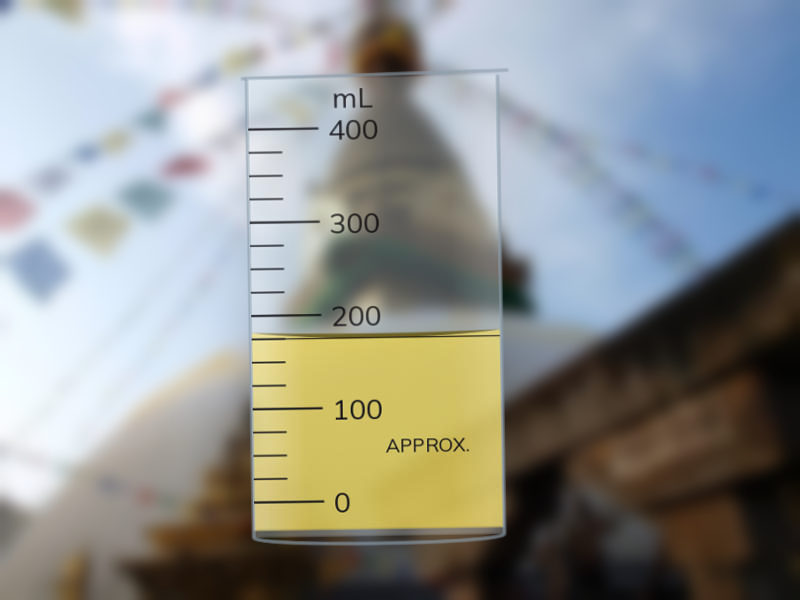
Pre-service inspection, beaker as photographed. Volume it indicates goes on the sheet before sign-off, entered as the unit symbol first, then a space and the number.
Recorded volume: mL 175
